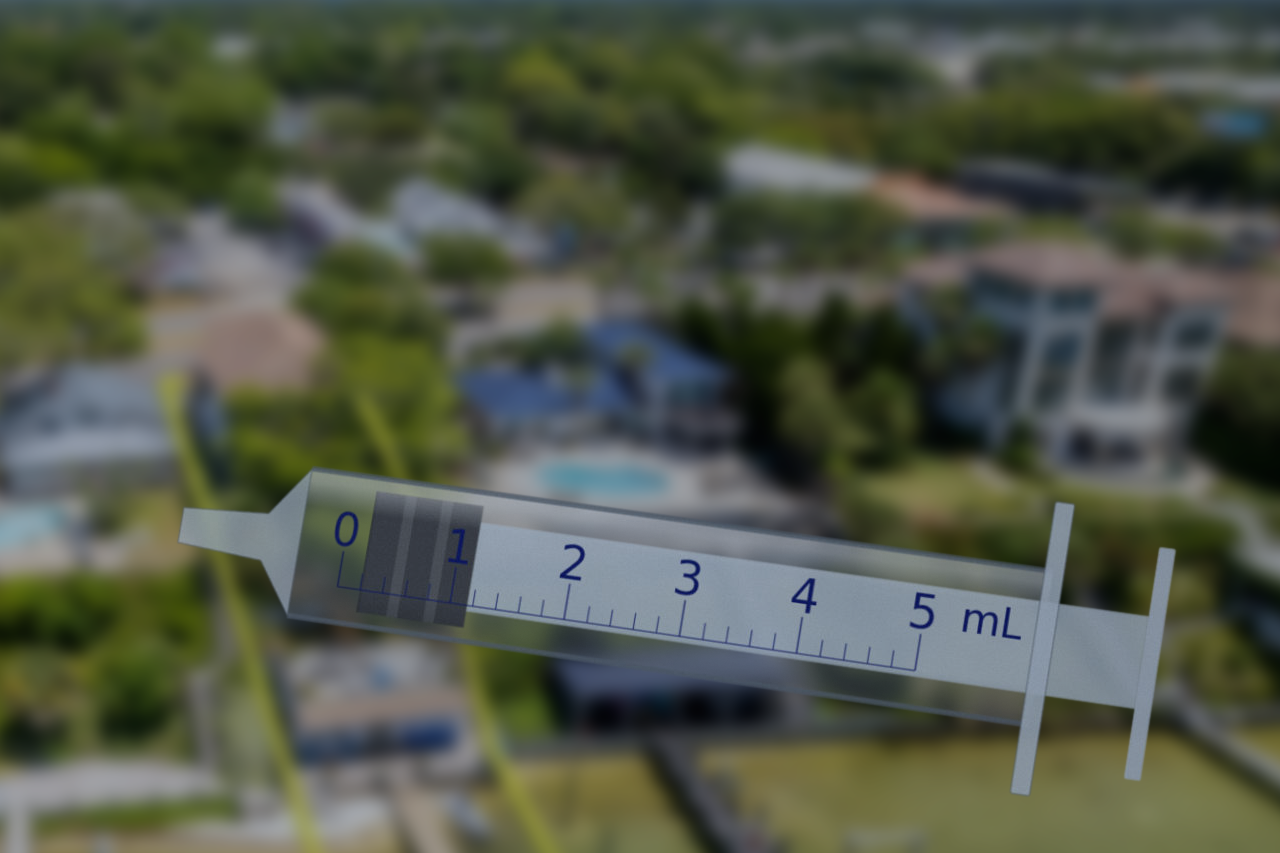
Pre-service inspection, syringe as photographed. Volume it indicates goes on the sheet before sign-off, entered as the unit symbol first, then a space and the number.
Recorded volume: mL 0.2
